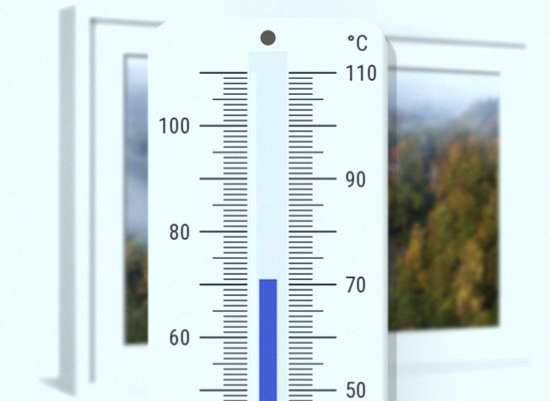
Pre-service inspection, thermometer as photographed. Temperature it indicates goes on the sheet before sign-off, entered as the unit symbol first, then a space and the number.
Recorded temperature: °C 71
